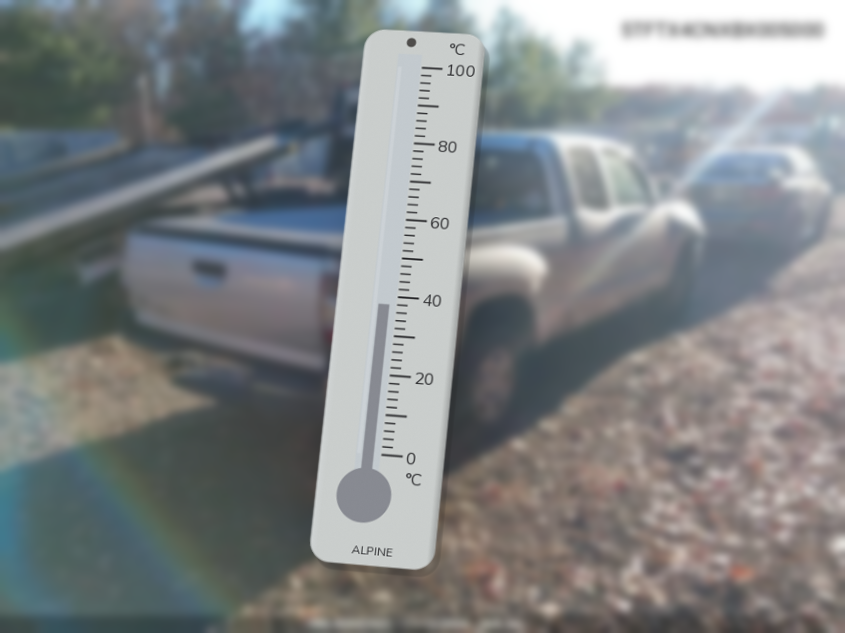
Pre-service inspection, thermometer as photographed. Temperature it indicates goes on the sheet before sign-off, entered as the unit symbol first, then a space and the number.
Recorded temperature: °C 38
